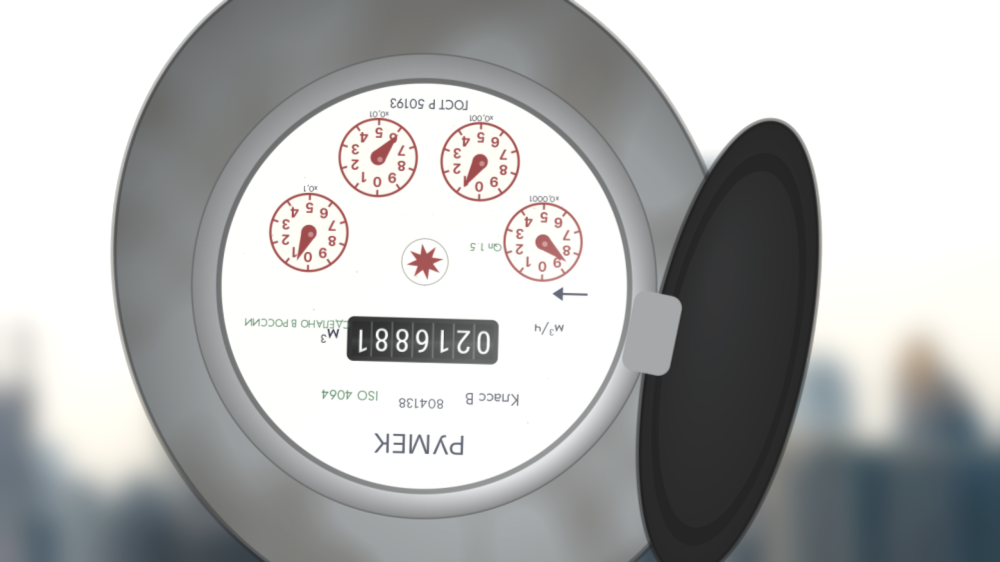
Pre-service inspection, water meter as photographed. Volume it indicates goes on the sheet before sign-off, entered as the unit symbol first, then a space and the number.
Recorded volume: m³ 216881.0608
